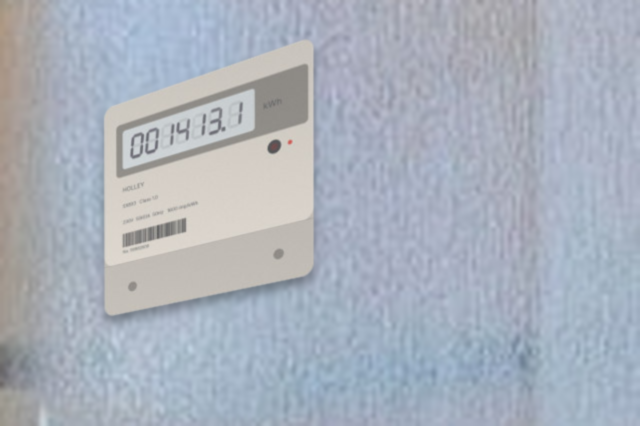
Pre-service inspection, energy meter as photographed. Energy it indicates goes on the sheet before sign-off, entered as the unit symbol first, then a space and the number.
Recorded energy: kWh 1413.1
